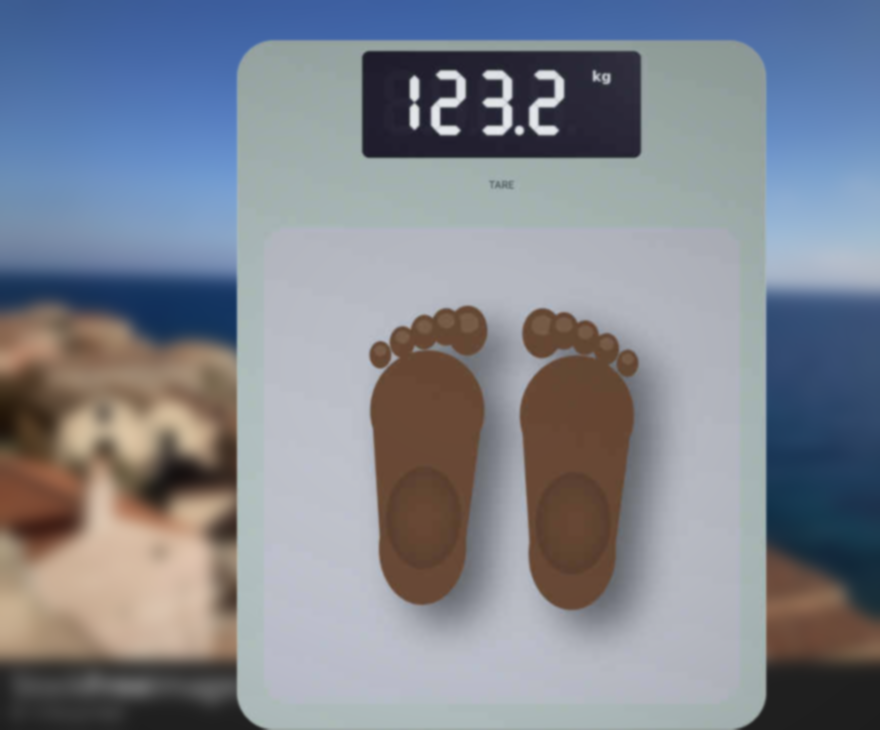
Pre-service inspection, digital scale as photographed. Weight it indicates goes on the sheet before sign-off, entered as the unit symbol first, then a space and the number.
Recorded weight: kg 123.2
